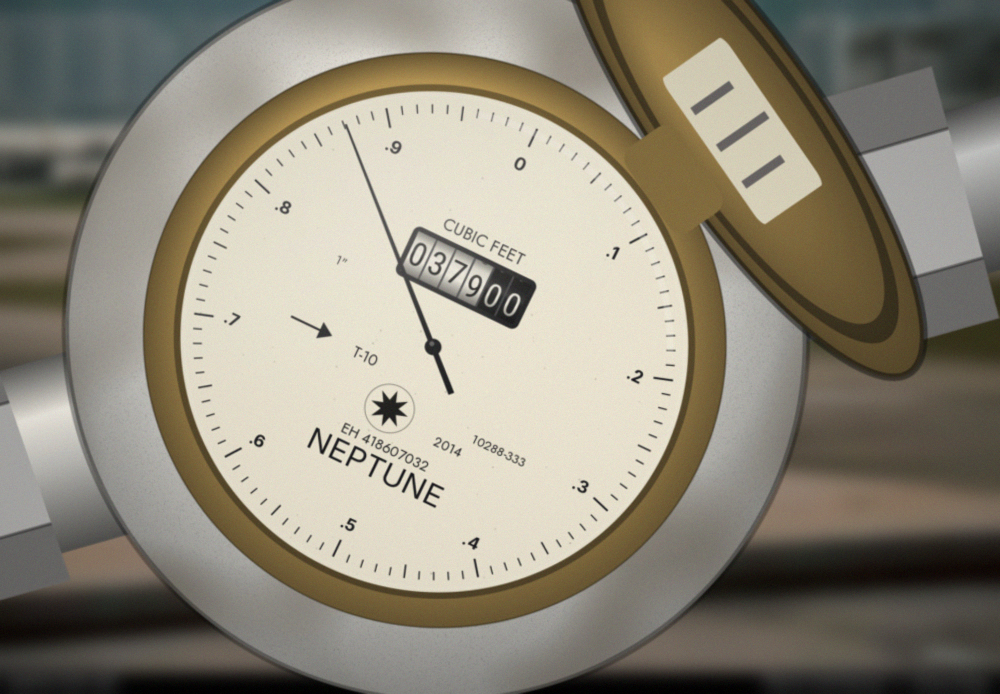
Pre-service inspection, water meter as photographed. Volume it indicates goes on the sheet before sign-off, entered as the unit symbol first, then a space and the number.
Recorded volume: ft³ 37899.87
